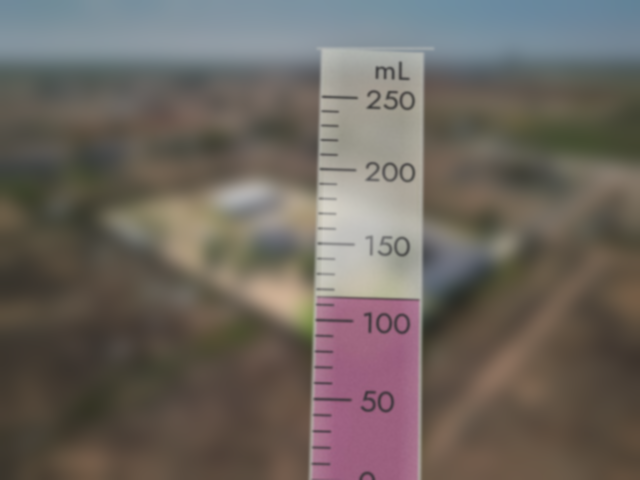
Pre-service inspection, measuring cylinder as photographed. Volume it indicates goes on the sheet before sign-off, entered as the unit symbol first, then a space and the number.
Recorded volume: mL 115
